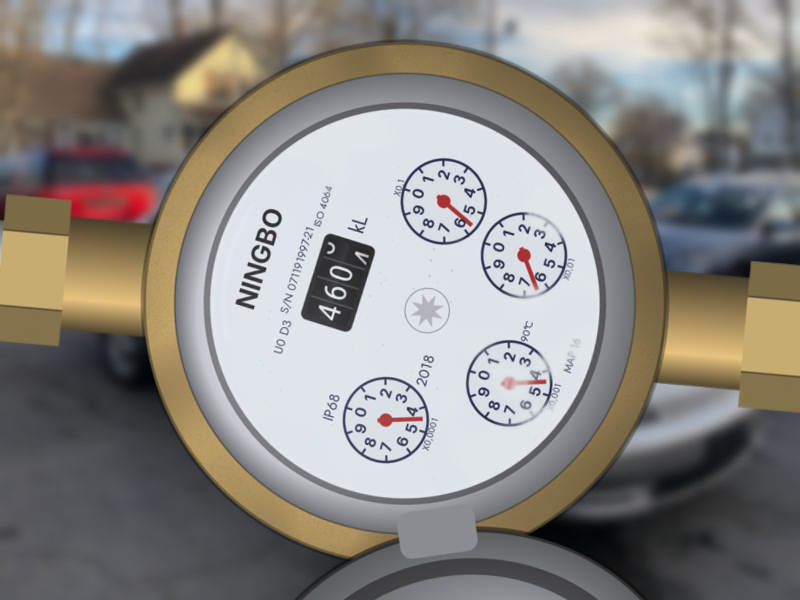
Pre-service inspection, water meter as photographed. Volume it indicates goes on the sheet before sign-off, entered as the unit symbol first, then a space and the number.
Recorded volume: kL 4603.5644
